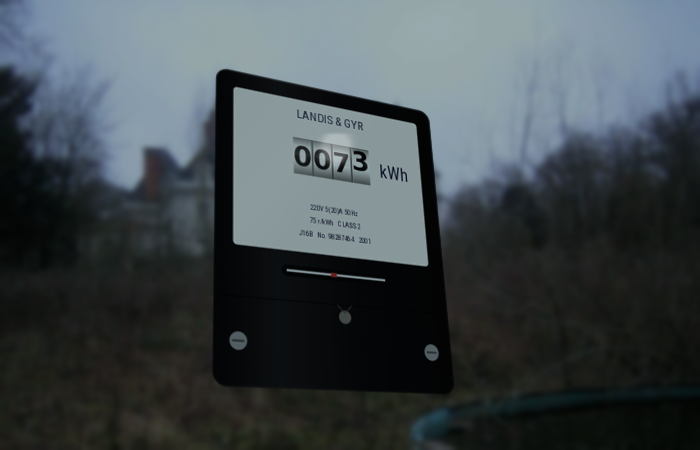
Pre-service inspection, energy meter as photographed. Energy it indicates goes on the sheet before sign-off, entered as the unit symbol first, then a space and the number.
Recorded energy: kWh 73
